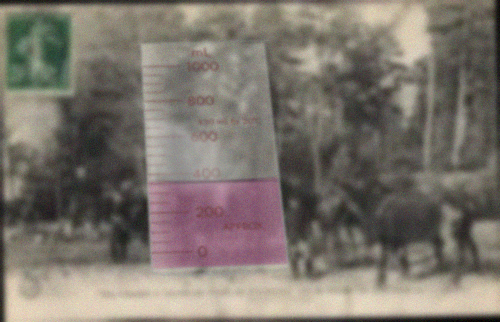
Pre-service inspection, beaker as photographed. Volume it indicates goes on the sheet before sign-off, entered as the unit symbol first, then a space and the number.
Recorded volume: mL 350
